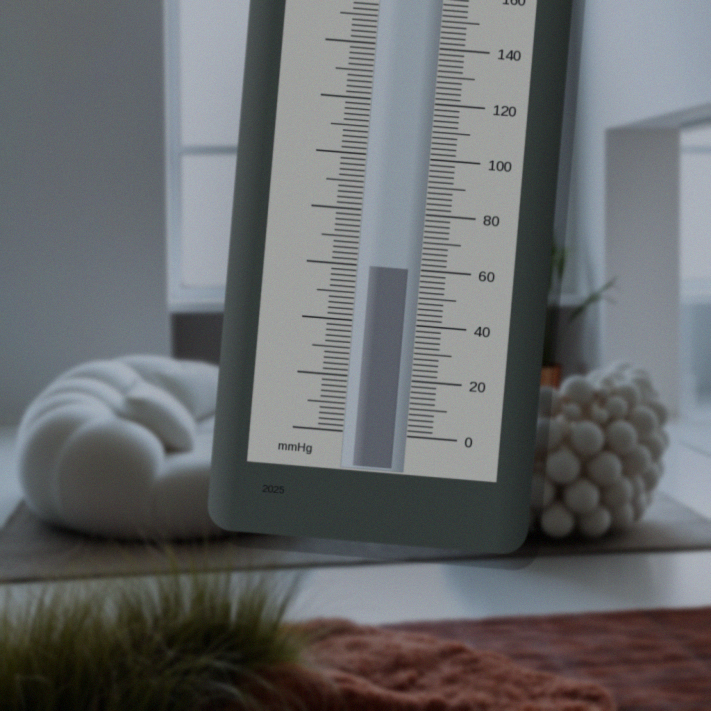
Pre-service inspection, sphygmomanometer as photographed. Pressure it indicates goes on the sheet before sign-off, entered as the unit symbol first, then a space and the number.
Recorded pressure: mmHg 60
